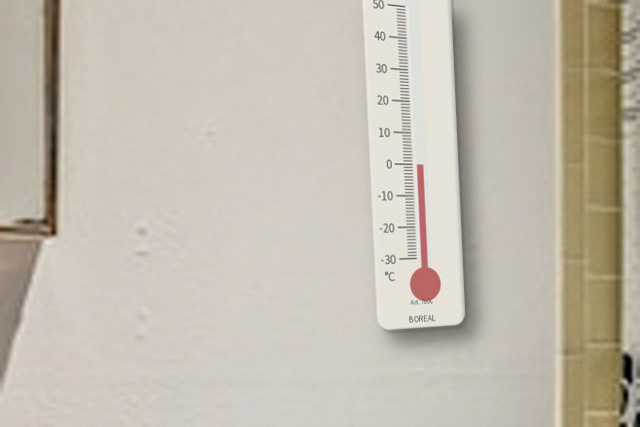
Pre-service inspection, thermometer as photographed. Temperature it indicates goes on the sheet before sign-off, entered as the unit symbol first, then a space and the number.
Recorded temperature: °C 0
